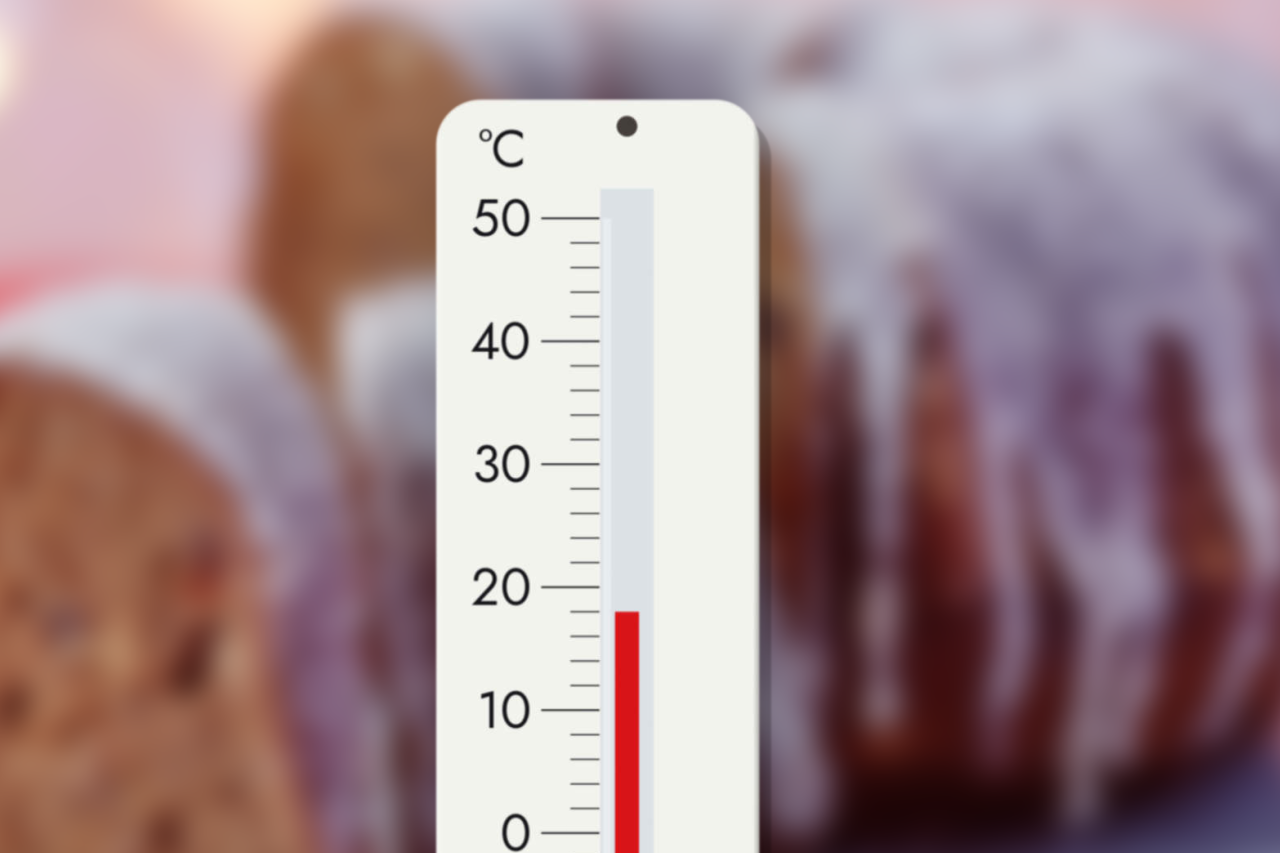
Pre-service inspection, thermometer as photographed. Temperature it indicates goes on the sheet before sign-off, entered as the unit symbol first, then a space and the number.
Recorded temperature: °C 18
